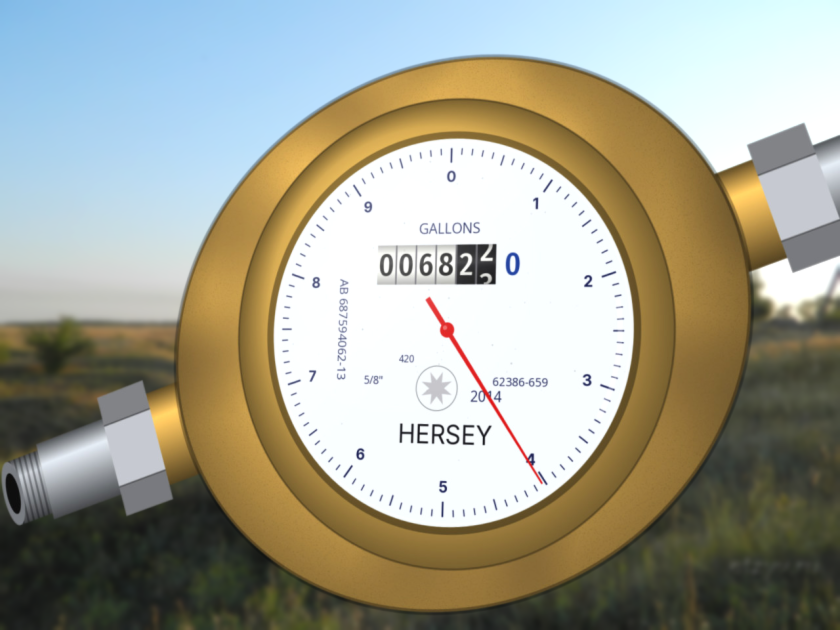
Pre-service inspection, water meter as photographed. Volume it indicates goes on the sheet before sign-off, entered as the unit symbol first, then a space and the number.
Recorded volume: gal 68224.0
